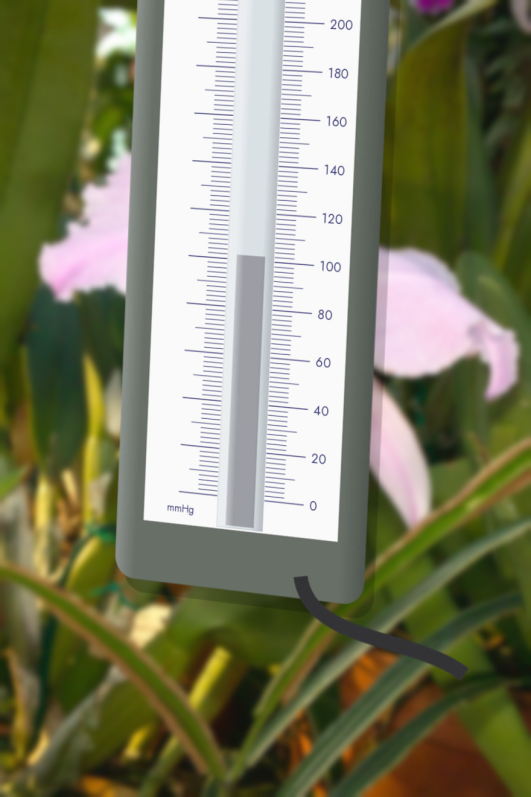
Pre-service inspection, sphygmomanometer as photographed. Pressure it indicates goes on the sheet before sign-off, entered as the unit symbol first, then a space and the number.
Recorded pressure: mmHg 102
